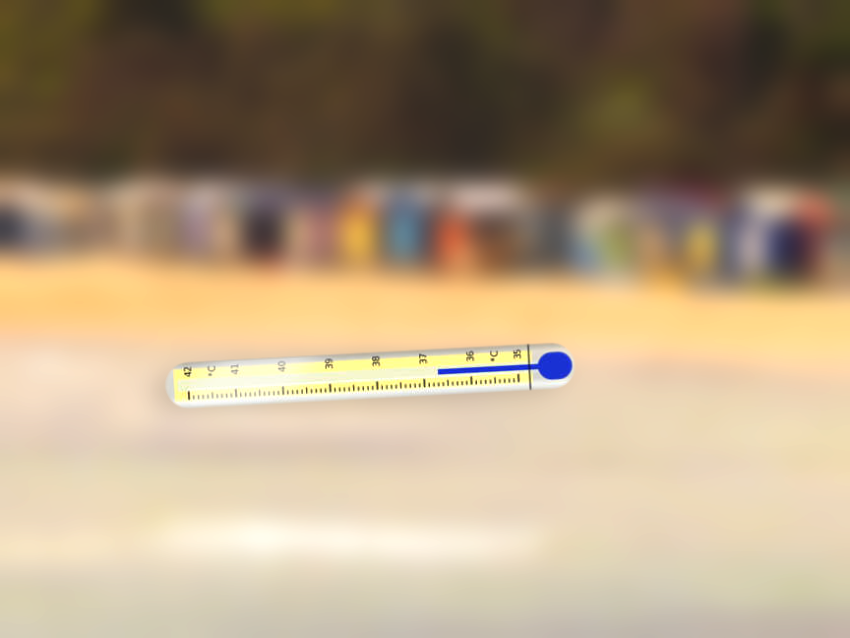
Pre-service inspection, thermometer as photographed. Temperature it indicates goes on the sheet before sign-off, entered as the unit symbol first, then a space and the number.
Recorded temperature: °C 36.7
